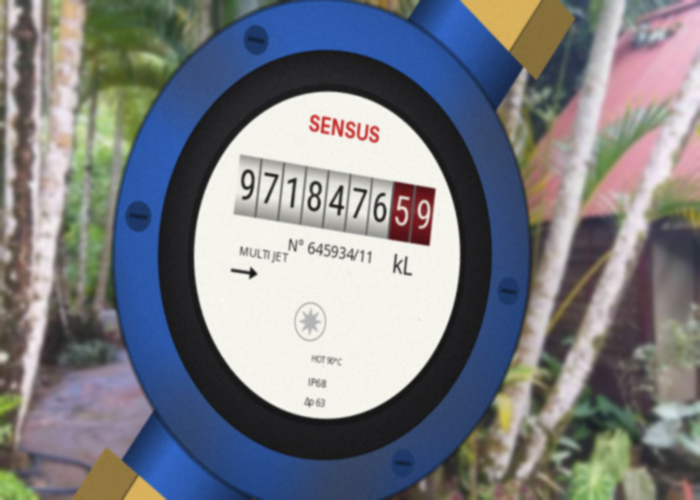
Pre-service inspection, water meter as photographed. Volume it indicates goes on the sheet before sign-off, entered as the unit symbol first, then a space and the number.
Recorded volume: kL 9718476.59
